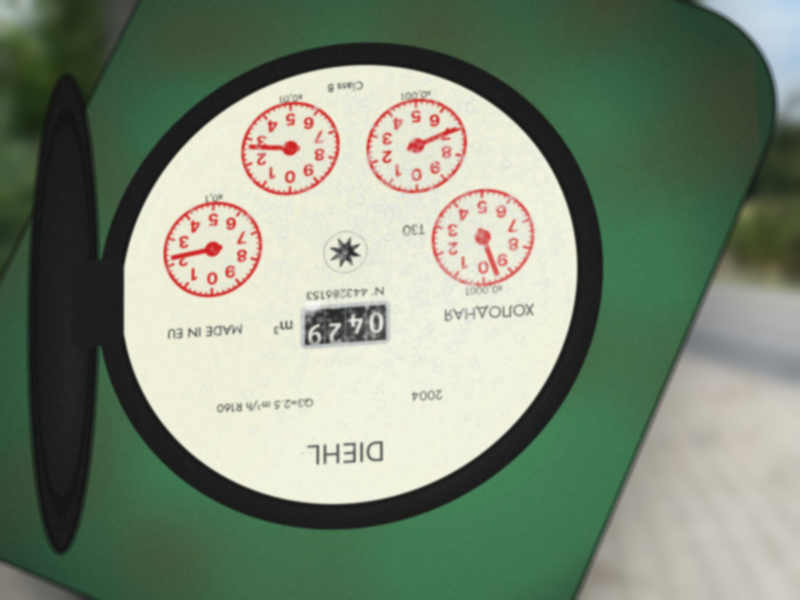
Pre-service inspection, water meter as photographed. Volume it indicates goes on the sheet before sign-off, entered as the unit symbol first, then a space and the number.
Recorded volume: m³ 429.2269
